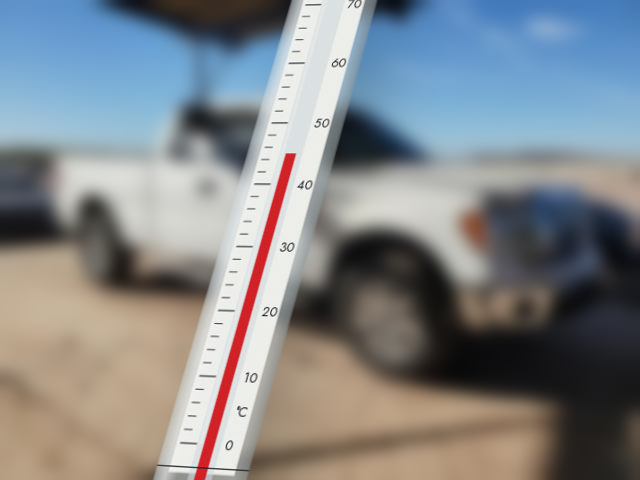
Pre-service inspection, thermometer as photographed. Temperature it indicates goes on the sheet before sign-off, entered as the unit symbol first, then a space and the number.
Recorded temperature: °C 45
